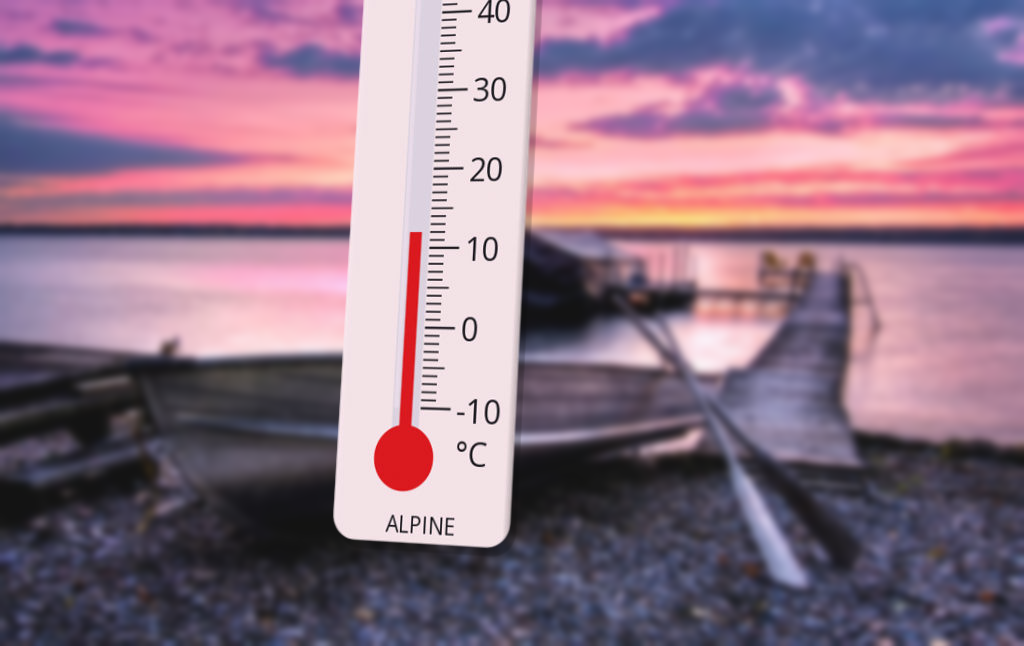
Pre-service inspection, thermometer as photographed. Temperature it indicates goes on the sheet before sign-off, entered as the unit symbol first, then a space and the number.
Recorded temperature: °C 12
